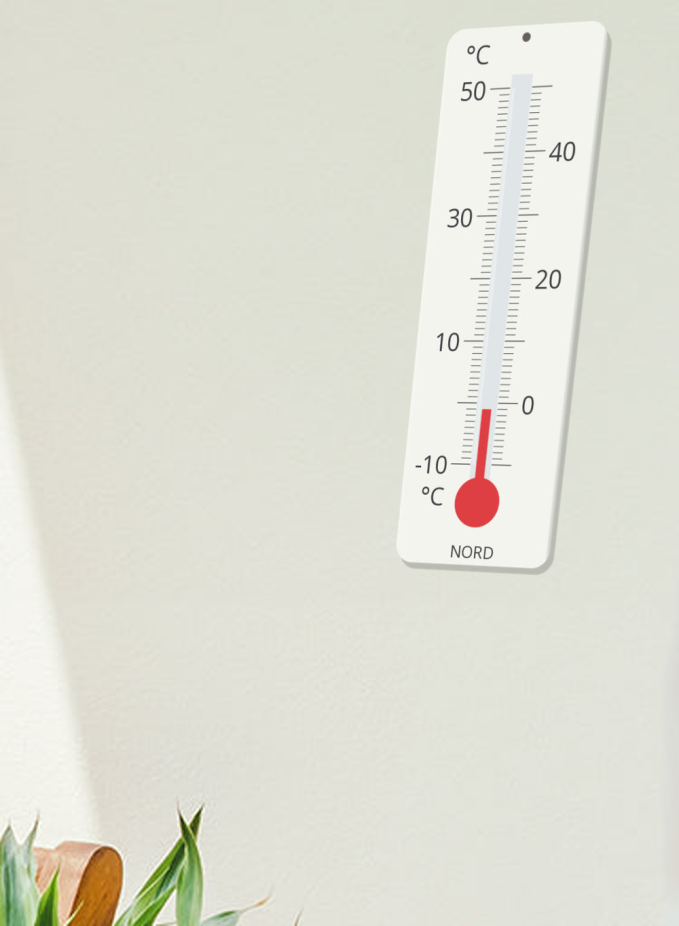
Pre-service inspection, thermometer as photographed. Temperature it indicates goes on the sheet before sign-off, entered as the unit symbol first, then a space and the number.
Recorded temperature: °C -1
